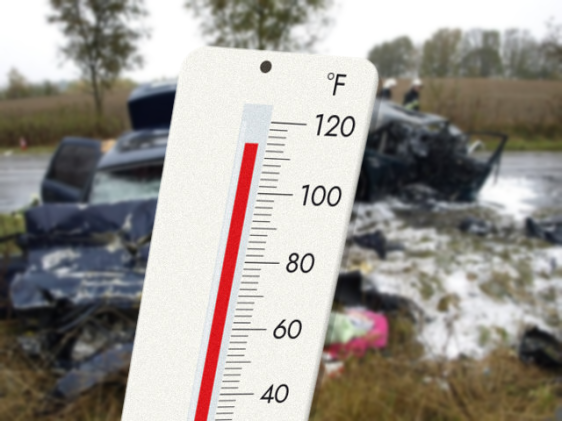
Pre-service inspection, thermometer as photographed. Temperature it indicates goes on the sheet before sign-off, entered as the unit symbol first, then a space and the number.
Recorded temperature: °F 114
